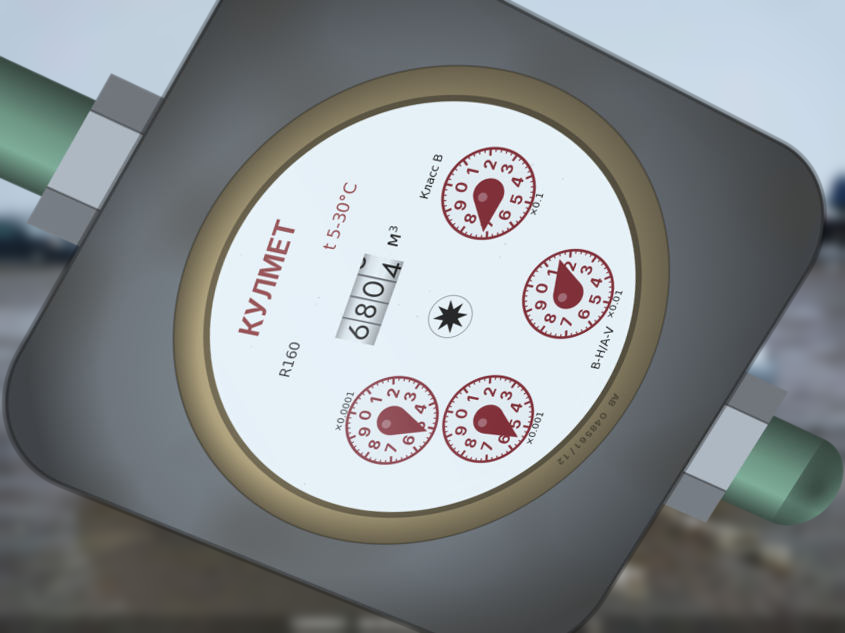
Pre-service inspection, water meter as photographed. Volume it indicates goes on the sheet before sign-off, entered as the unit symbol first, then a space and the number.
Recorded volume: m³ 6803.7155
